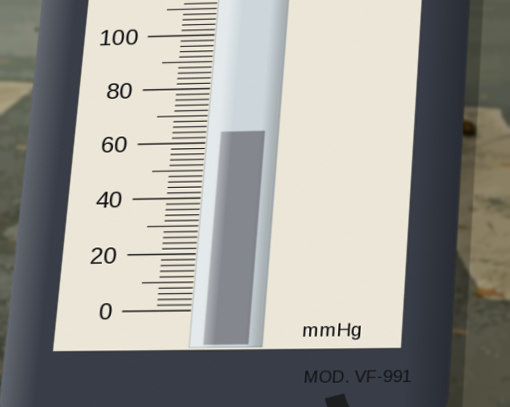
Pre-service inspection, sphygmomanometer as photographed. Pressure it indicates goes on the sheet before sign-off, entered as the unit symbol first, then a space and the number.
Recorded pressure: mmHg 64
